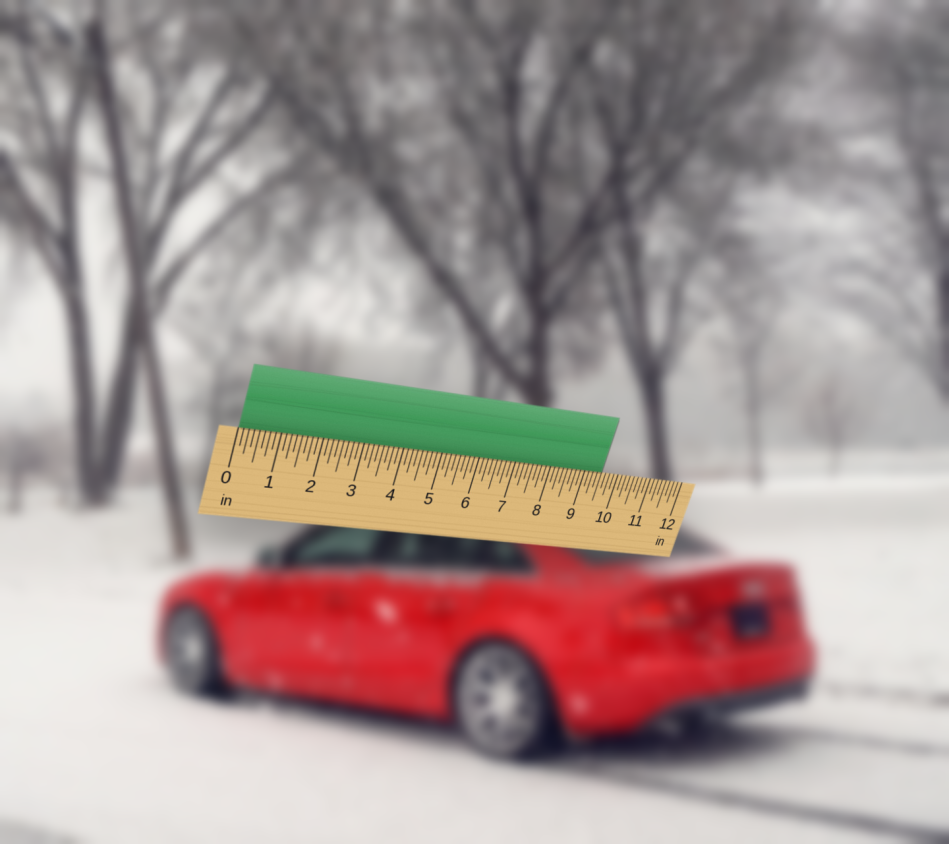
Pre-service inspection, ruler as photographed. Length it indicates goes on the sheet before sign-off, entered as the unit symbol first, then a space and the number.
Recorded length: in 9.5
